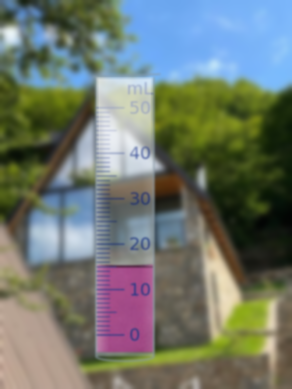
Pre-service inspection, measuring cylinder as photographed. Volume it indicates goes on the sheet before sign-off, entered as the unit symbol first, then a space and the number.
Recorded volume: mL 15
